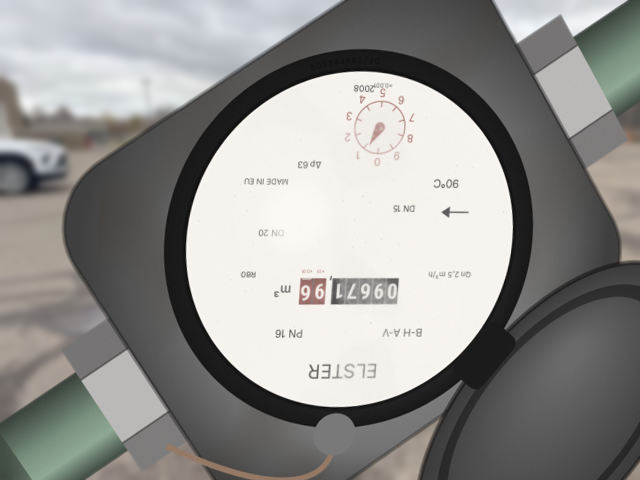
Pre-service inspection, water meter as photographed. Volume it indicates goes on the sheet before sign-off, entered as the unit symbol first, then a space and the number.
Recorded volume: m³ 9671.960
